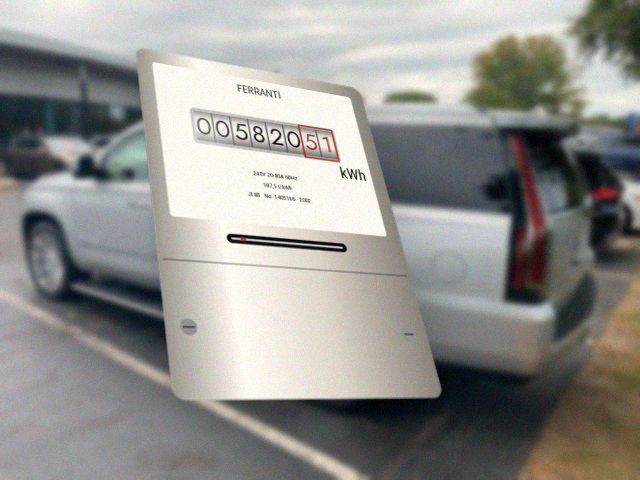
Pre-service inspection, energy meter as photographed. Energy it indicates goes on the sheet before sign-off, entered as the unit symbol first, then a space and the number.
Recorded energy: kWh 5820.51
